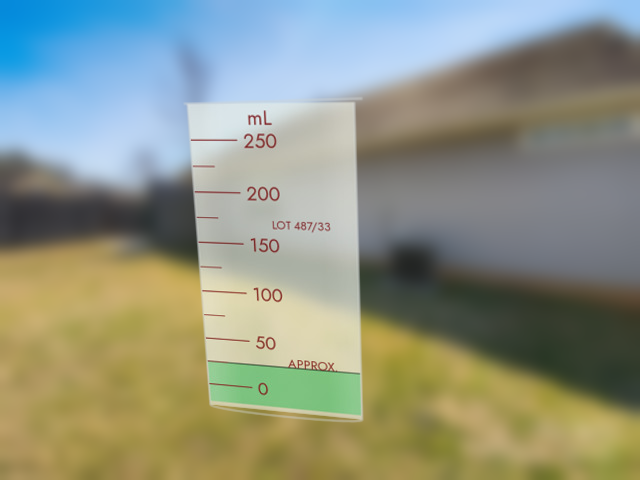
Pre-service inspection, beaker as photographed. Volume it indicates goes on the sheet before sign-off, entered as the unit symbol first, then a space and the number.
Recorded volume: mL 25
